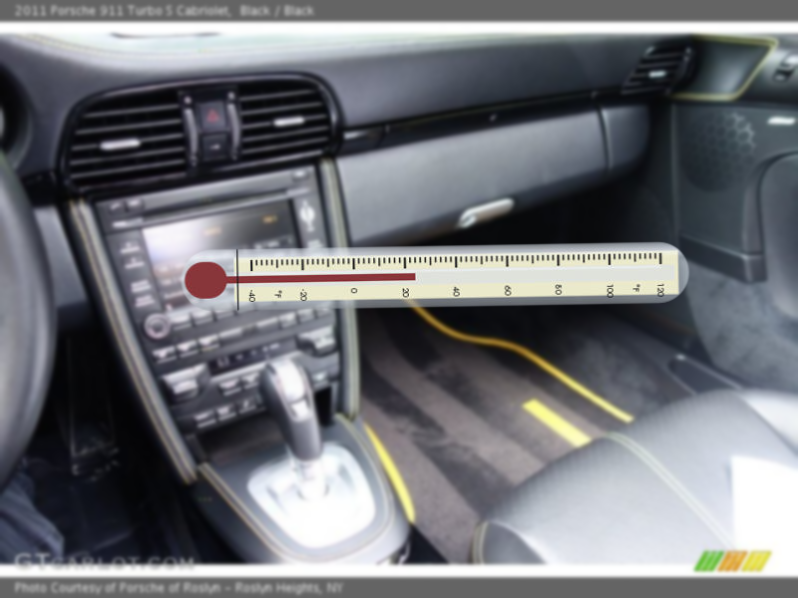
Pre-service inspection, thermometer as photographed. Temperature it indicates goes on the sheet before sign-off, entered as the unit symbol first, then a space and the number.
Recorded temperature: °F 24
